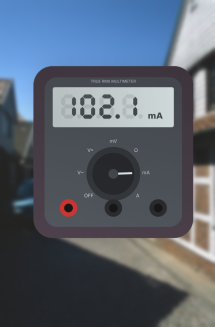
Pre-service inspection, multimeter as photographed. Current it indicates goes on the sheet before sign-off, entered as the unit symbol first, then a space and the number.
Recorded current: mA 102.1
